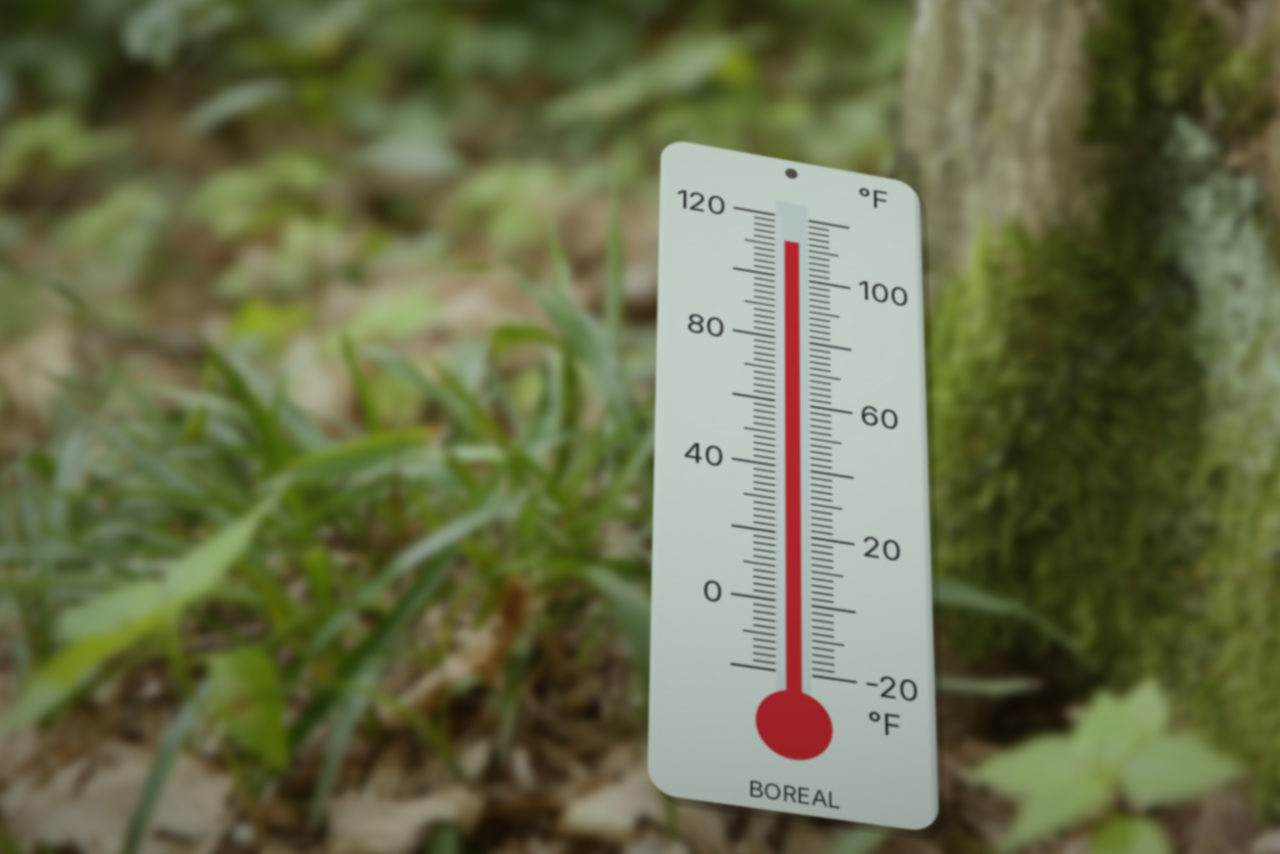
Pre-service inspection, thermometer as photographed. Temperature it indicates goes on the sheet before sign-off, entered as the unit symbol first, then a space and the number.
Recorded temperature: °F 112
